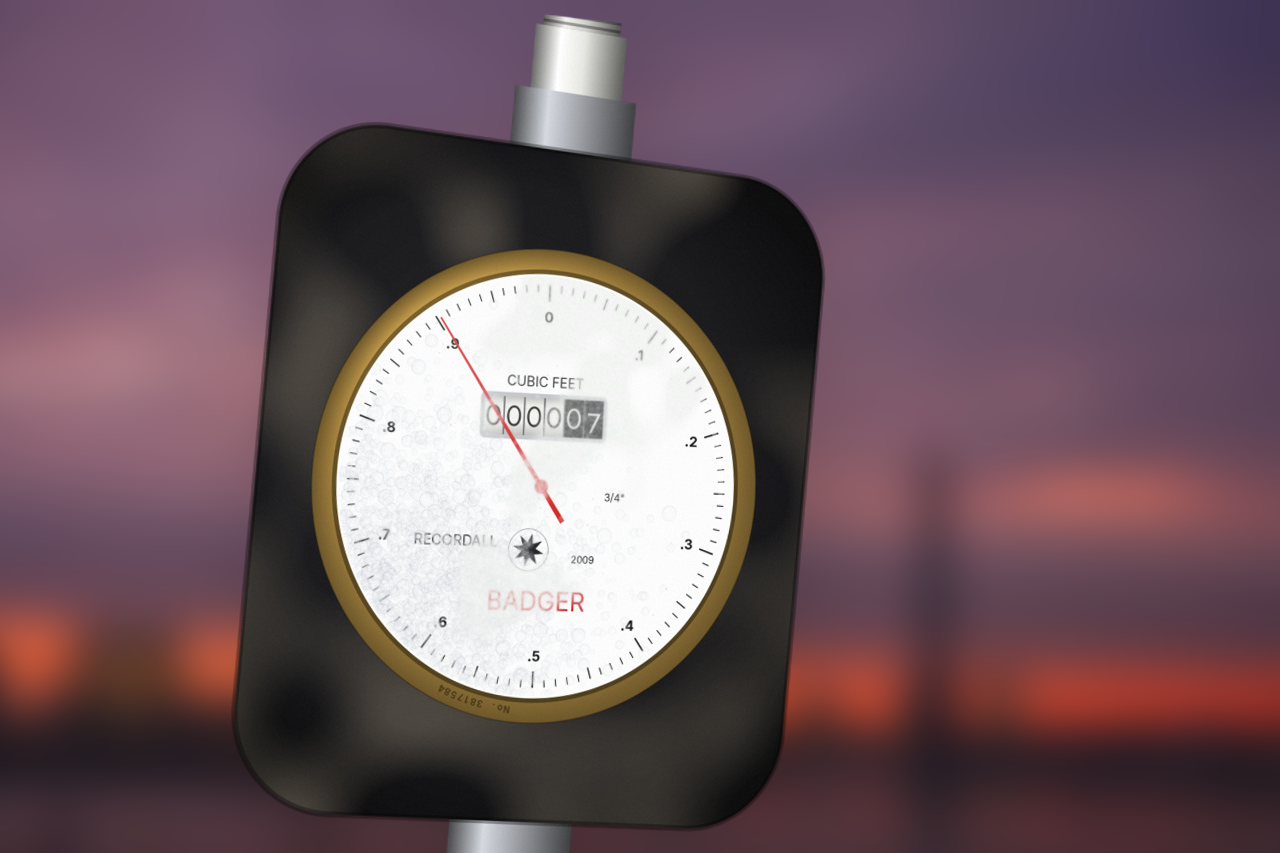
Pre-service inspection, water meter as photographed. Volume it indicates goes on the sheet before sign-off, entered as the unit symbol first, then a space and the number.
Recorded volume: ft³ 6.90
